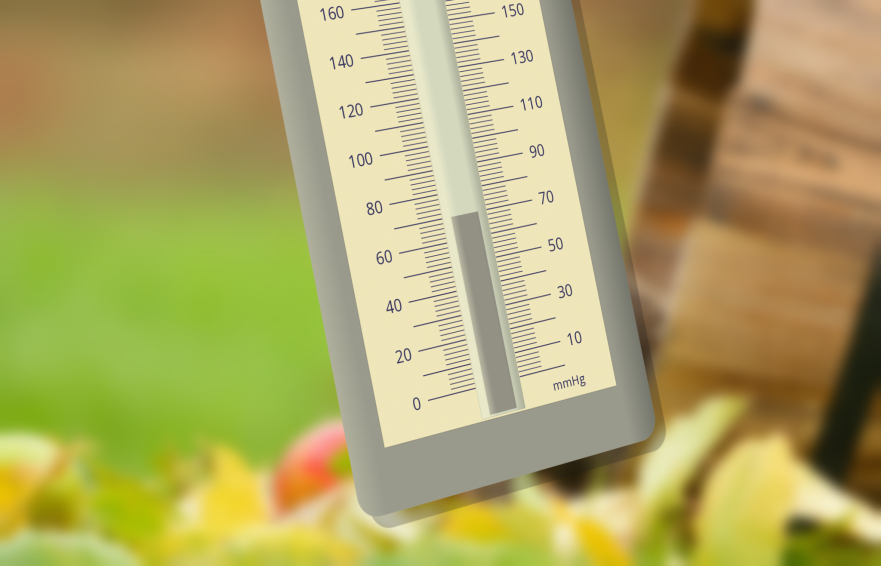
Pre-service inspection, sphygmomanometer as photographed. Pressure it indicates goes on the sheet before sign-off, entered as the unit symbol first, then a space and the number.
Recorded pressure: mmHg 70
